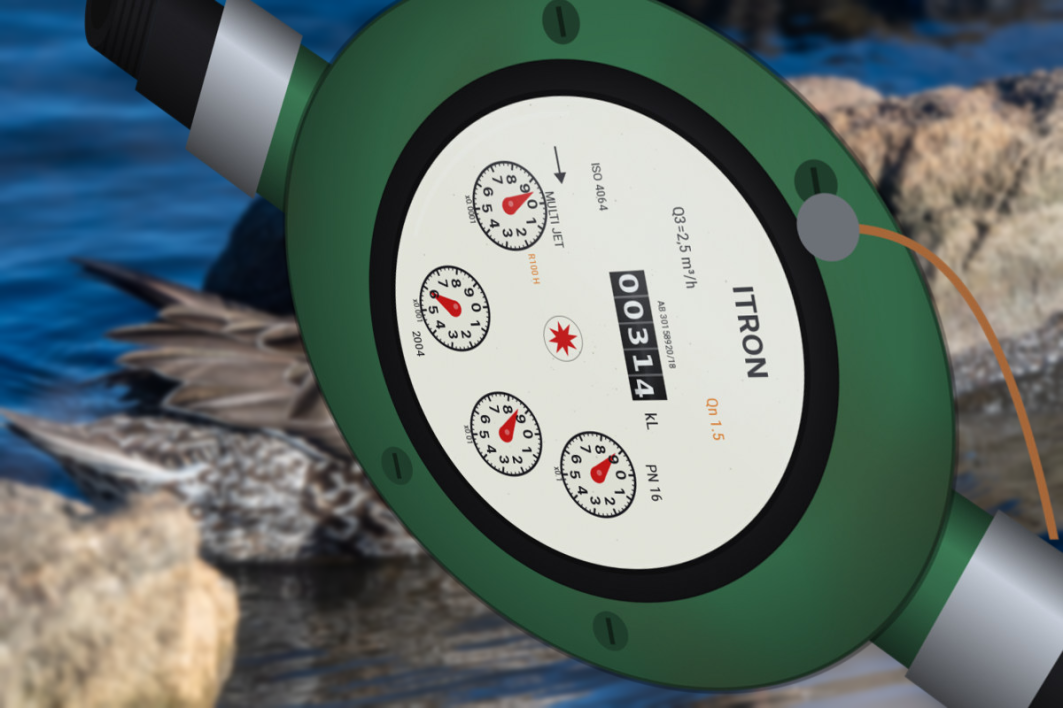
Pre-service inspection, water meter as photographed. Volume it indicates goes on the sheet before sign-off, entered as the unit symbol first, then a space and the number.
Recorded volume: kL 313.8859
